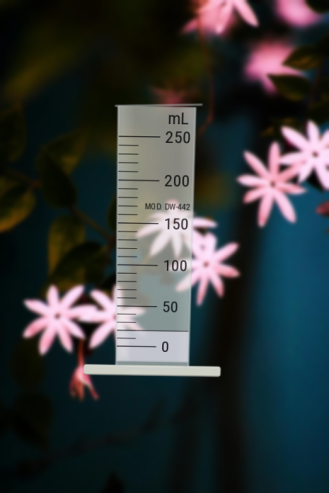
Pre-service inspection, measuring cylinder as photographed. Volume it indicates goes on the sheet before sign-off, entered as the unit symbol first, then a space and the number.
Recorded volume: mL 20
